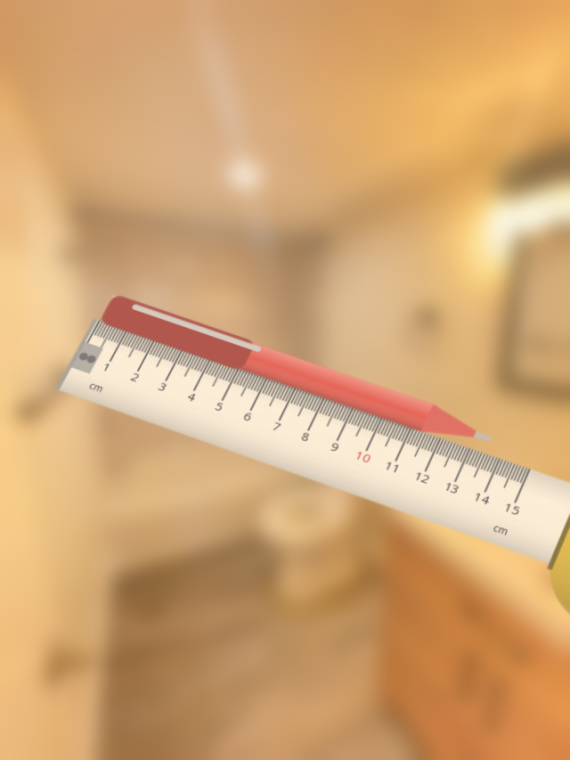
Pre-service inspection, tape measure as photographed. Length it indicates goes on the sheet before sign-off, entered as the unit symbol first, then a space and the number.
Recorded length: cm 13.5
